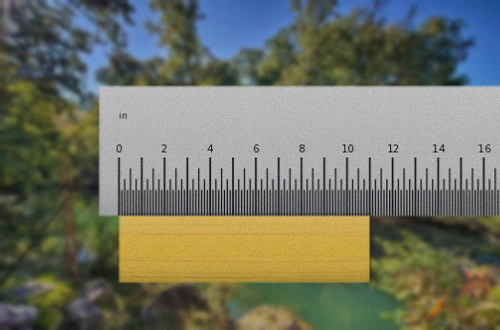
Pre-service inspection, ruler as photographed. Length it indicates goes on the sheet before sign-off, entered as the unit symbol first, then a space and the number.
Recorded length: in 11
